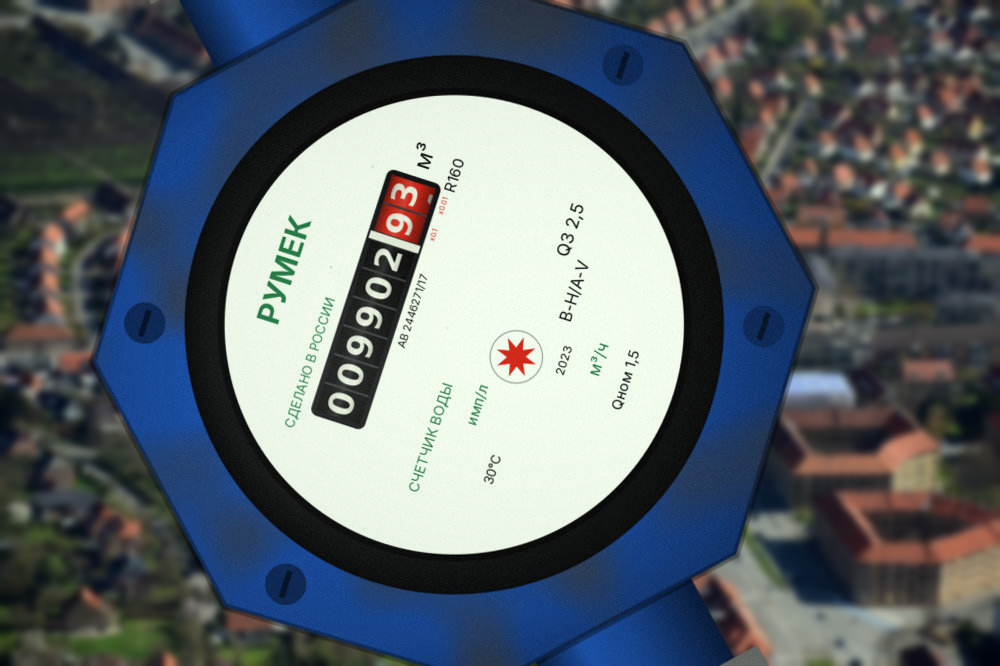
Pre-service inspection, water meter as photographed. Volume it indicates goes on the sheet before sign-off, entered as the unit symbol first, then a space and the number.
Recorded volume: m³ 9902.93
